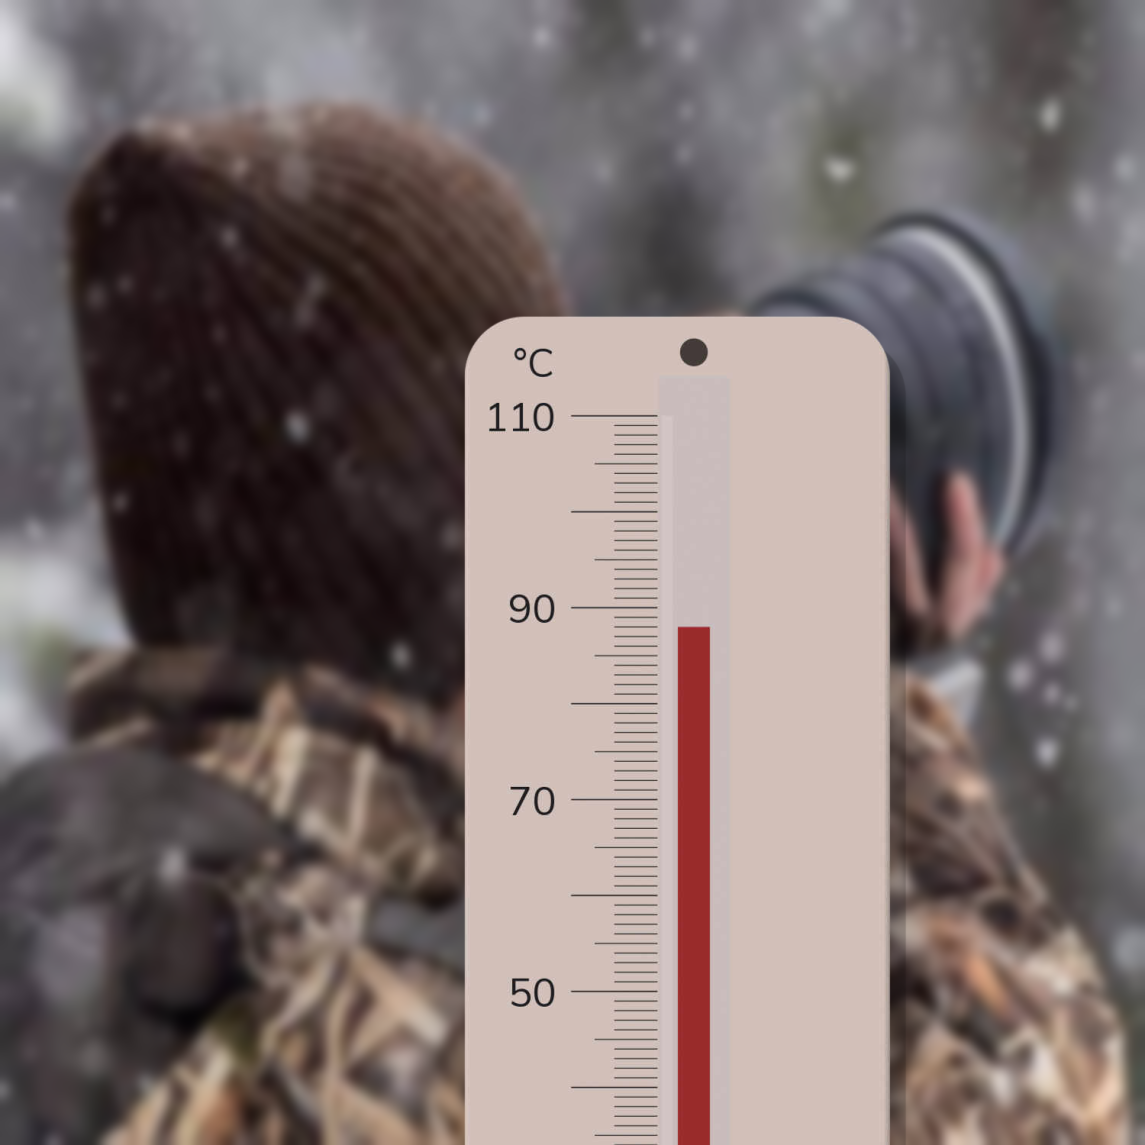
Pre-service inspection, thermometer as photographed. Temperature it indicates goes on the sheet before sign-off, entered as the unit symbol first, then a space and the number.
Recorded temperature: °C 88
